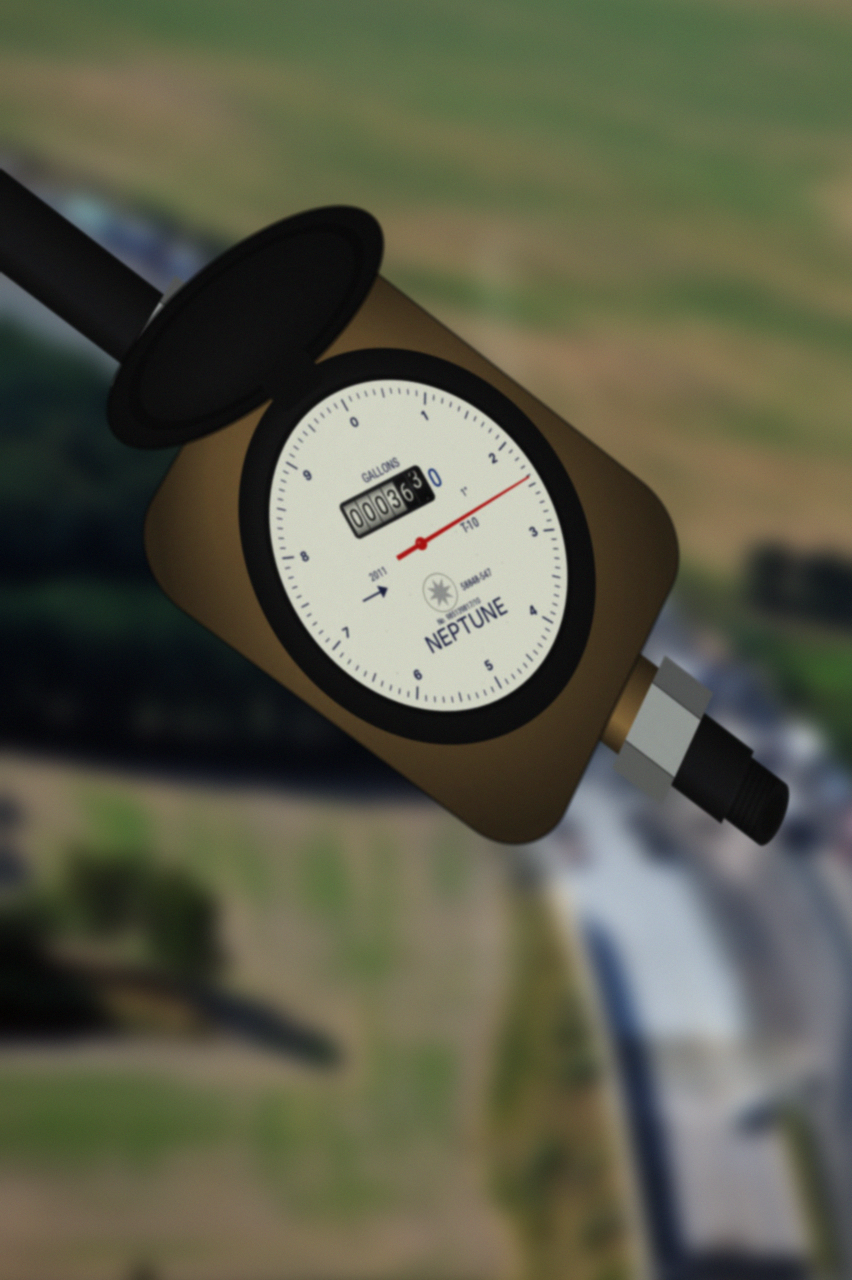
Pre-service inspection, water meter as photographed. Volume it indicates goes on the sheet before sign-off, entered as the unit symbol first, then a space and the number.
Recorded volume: gal 3632.4
